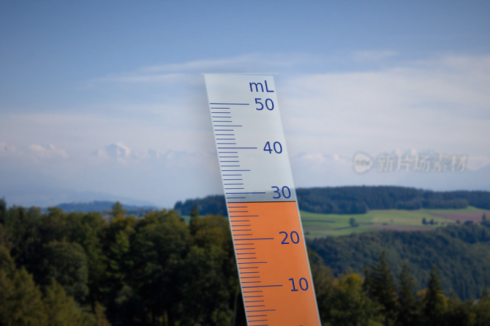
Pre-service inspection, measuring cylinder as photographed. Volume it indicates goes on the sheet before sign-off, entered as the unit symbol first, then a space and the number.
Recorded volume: mL 28
